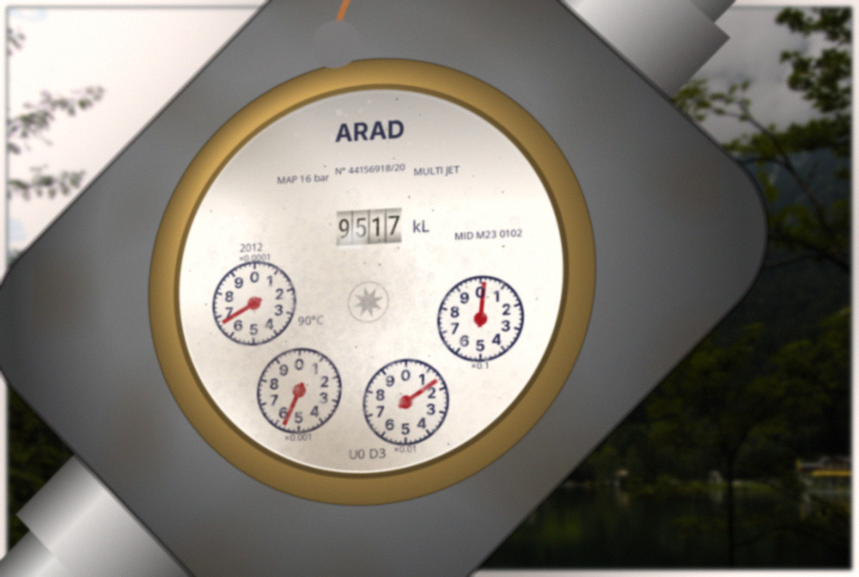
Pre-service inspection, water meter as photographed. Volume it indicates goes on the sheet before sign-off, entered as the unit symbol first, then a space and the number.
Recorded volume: kL 9517.0156
